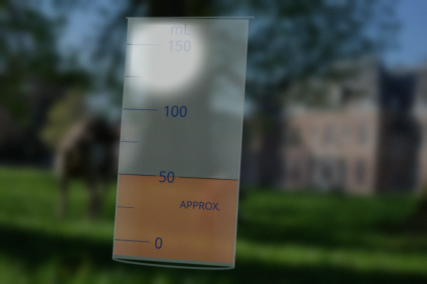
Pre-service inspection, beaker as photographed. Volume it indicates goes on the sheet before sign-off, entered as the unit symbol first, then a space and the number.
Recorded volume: mL 50
